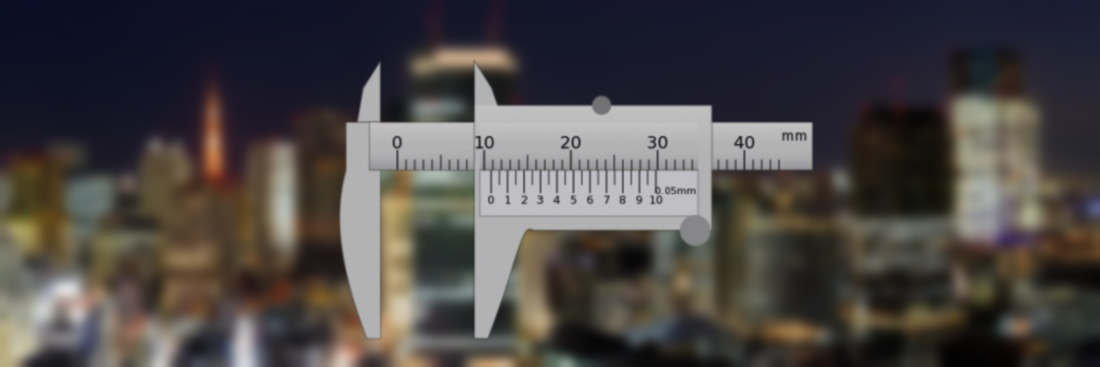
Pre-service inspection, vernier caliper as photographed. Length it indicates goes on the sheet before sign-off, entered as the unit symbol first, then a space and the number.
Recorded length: mm 10.8
